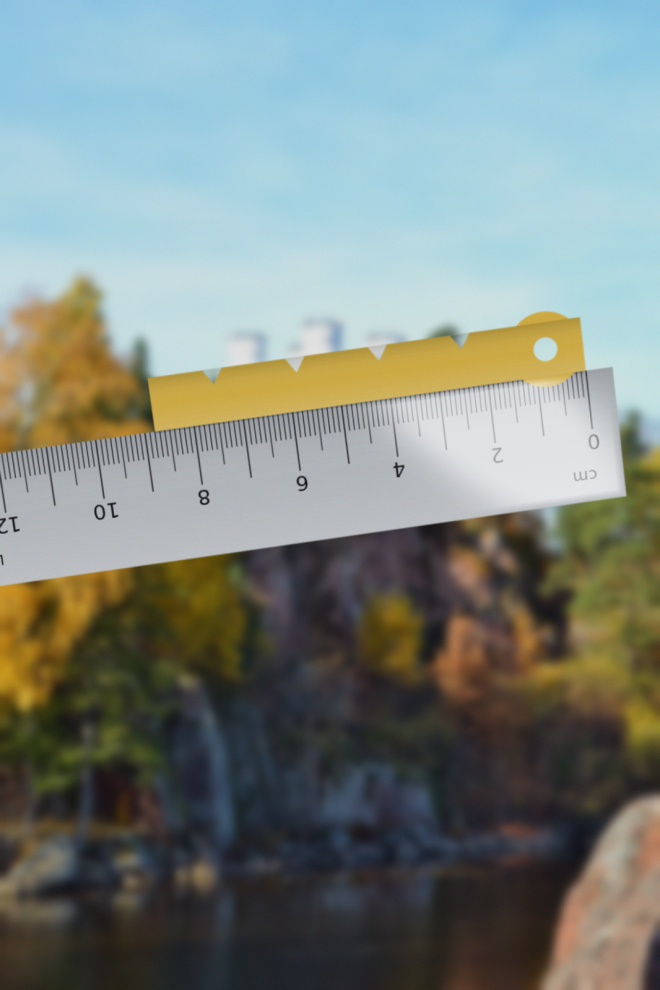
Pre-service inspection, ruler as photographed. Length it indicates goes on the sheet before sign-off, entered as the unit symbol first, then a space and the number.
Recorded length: cm 8.8
